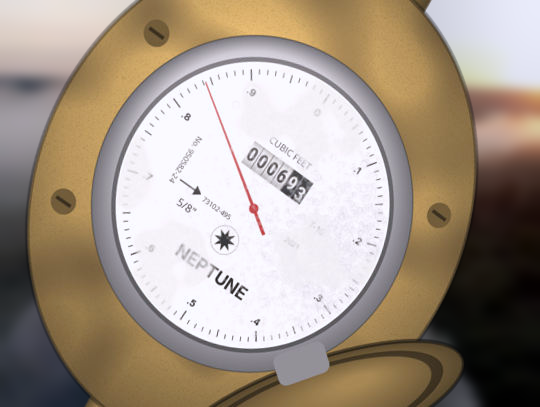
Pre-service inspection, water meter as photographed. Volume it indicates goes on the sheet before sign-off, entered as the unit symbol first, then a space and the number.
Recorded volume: ft³ 692.84
